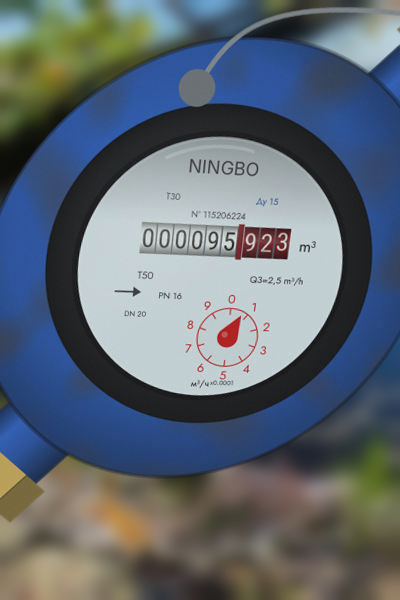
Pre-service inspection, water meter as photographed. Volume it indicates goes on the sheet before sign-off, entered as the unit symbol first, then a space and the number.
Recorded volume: m³ 95.9230
